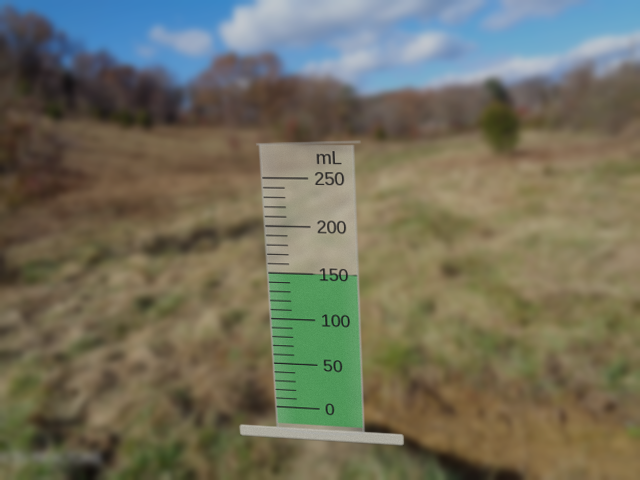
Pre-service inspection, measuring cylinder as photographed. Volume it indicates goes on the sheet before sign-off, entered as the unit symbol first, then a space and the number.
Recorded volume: mL 150
